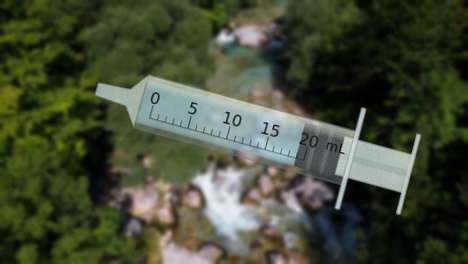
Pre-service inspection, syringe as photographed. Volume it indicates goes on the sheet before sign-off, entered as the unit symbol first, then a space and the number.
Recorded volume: mL 19
